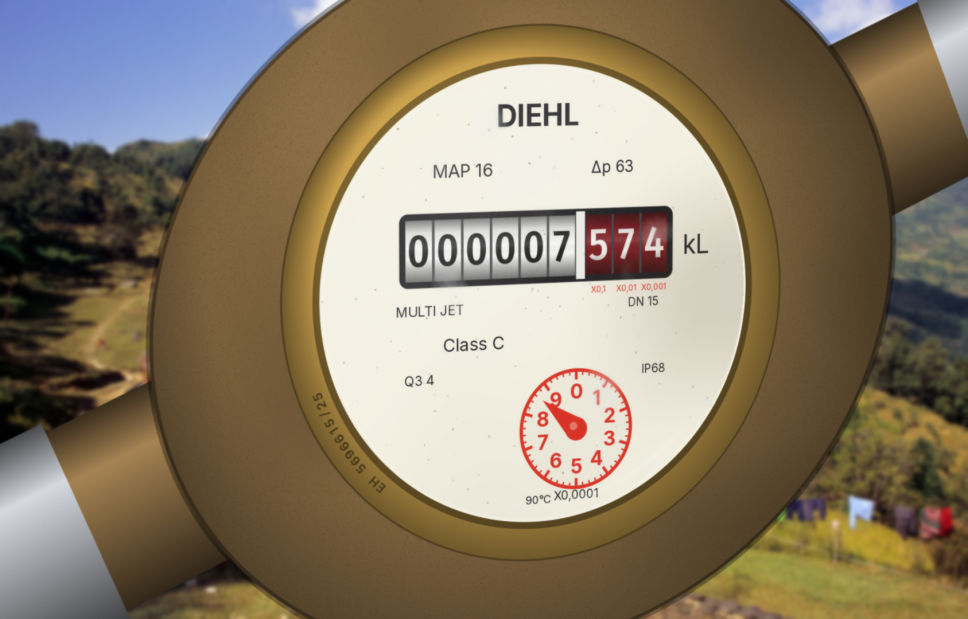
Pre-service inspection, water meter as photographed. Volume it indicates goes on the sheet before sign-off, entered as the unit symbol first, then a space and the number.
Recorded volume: kL 7.5748
